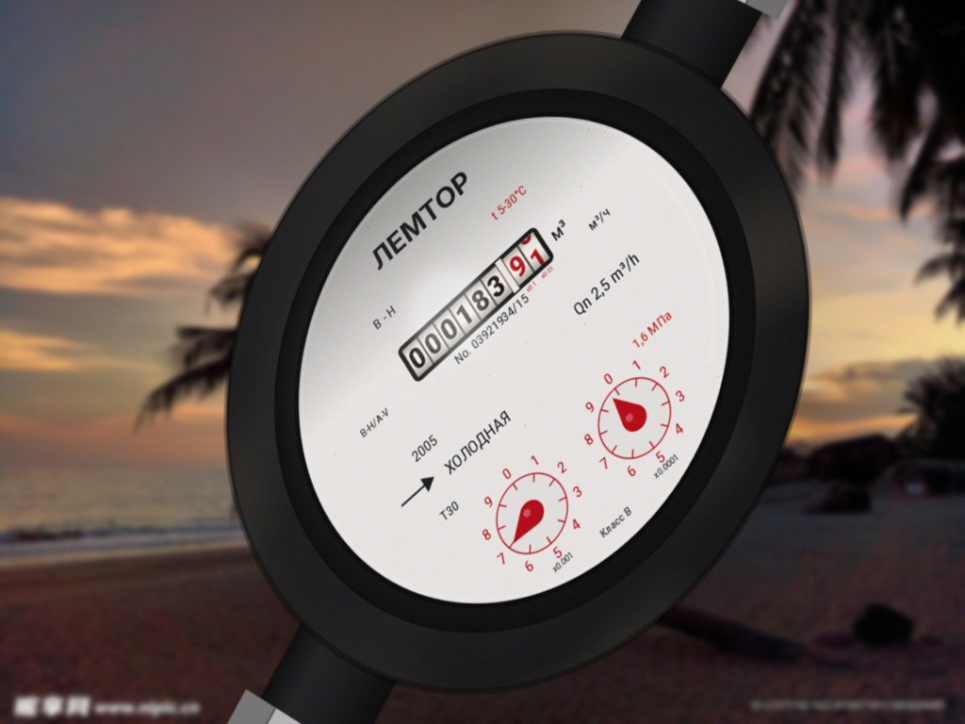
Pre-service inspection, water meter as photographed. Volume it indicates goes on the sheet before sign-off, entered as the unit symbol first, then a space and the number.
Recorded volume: m³ 183.9069
